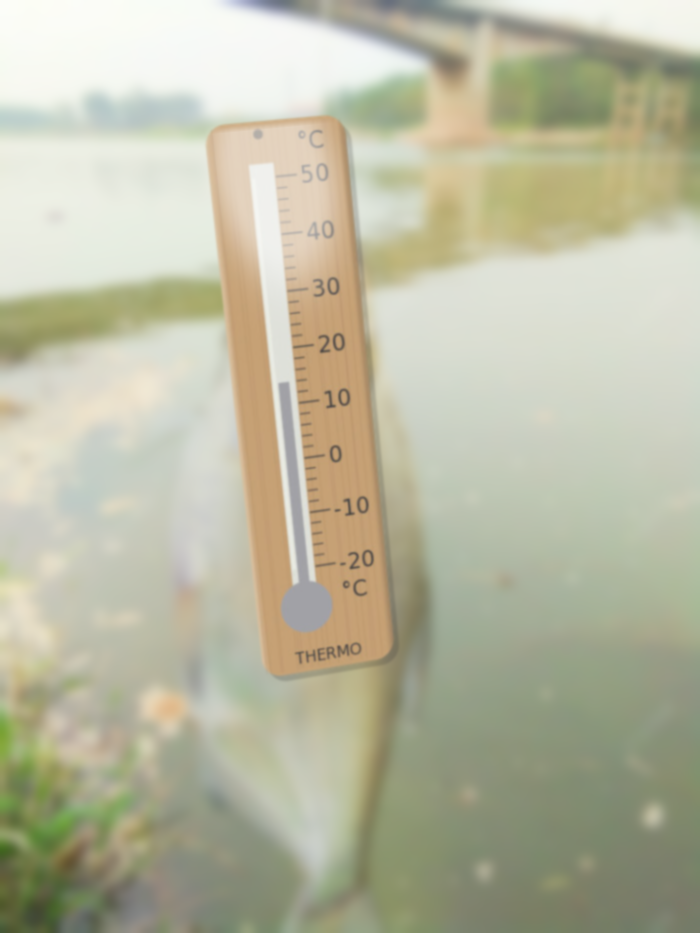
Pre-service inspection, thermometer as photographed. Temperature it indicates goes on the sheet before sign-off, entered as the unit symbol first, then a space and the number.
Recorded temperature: °C 14
